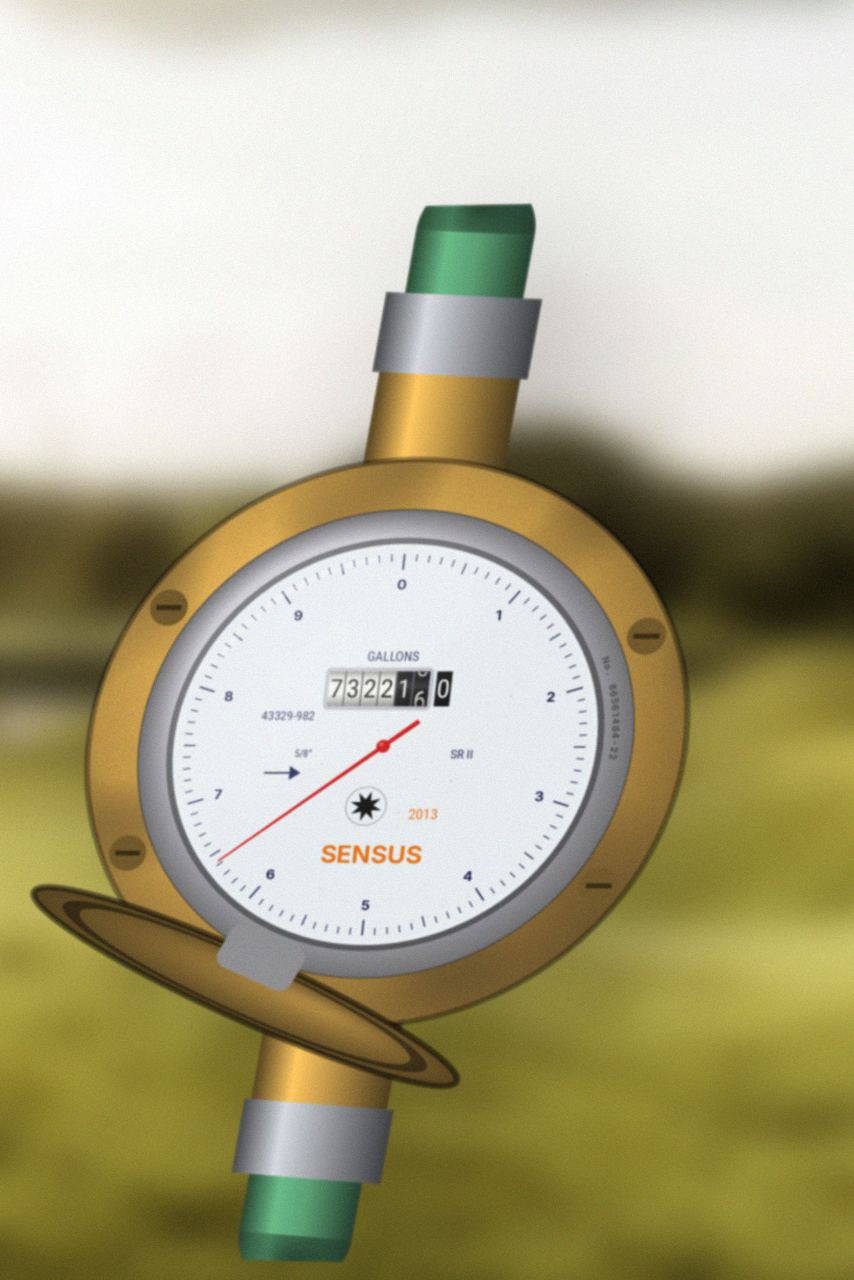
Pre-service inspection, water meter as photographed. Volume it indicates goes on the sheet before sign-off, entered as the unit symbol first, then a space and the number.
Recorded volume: gal 7322156.4
